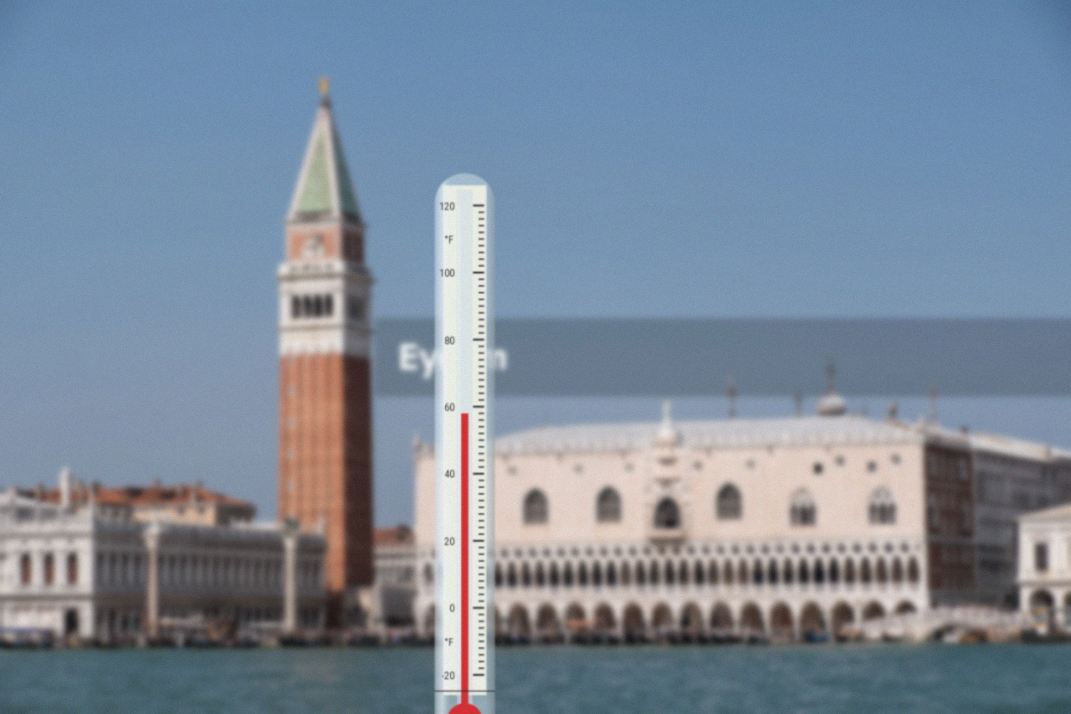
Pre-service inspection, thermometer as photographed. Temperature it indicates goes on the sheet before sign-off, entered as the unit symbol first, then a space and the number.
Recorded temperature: °F 58
